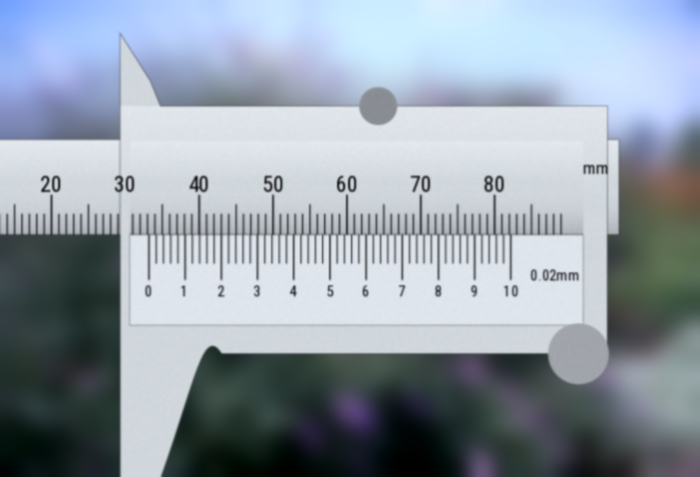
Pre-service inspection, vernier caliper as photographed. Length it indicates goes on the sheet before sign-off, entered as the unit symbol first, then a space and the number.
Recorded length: mm 33.2
